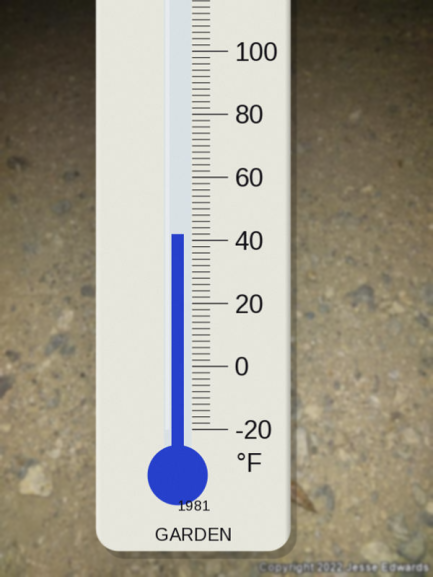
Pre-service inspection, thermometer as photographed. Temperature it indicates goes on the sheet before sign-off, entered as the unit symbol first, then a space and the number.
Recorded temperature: °F 42
